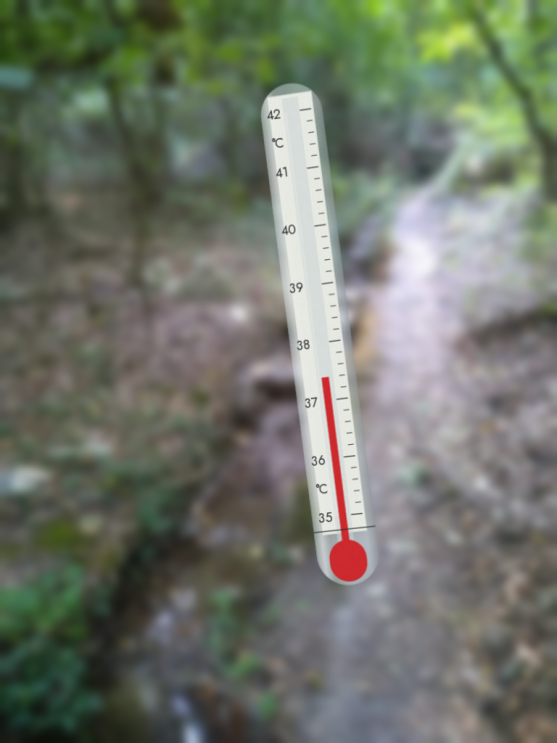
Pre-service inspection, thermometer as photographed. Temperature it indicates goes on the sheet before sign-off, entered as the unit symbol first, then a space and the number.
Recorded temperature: °C 37.4
